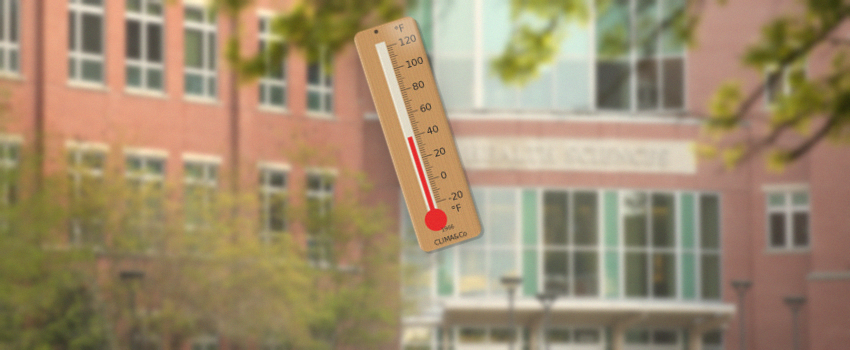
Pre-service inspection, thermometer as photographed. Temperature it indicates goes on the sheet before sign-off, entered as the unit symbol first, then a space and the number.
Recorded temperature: °F 40
